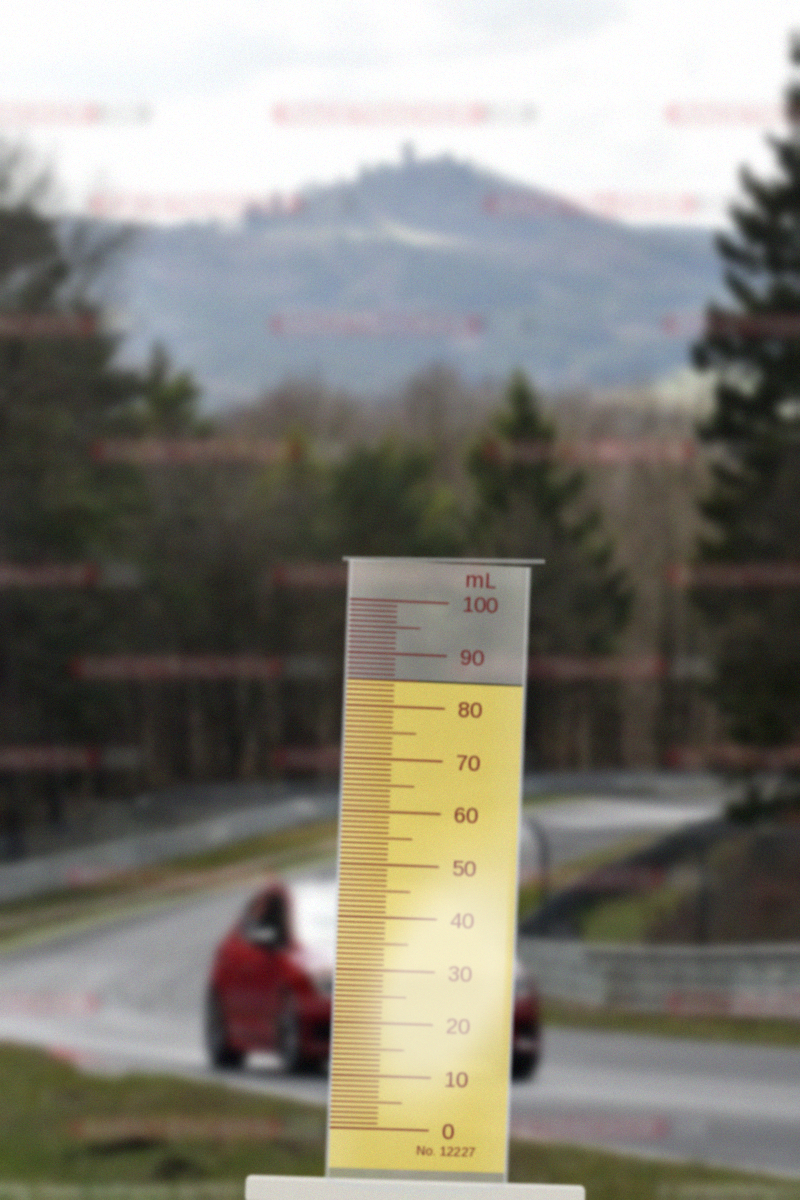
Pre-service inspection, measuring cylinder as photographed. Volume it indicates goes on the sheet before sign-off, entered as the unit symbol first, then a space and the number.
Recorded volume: mL 85
